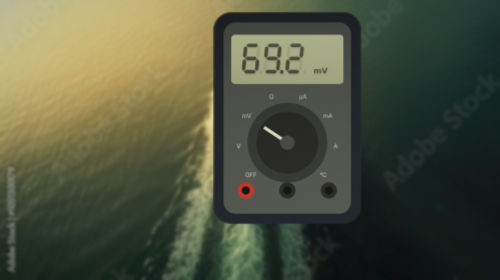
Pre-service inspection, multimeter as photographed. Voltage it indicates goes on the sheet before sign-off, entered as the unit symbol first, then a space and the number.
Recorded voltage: mV 69.2
